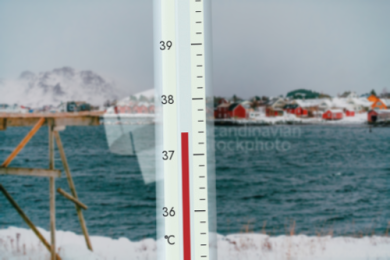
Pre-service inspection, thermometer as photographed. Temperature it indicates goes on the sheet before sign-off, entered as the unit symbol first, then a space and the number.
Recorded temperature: °C 37.4
